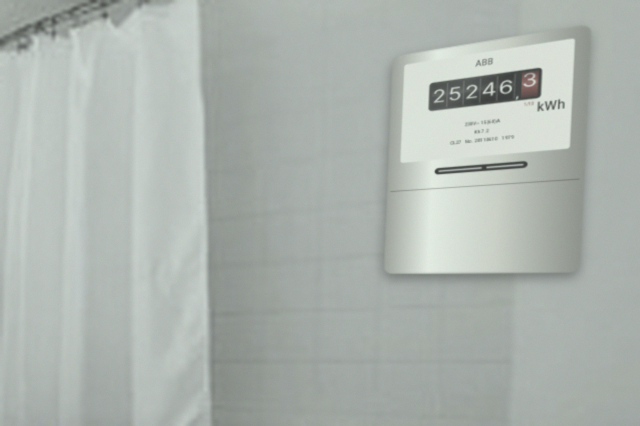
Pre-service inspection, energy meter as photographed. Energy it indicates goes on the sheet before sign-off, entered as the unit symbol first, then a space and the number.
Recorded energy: kWh 25246.3
